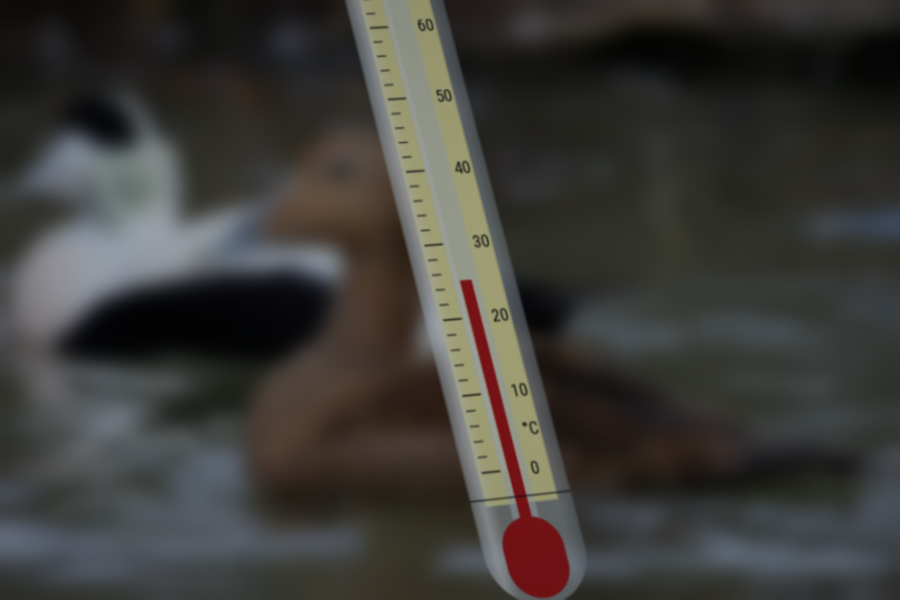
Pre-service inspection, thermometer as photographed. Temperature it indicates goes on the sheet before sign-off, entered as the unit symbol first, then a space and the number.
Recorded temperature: °C 25
